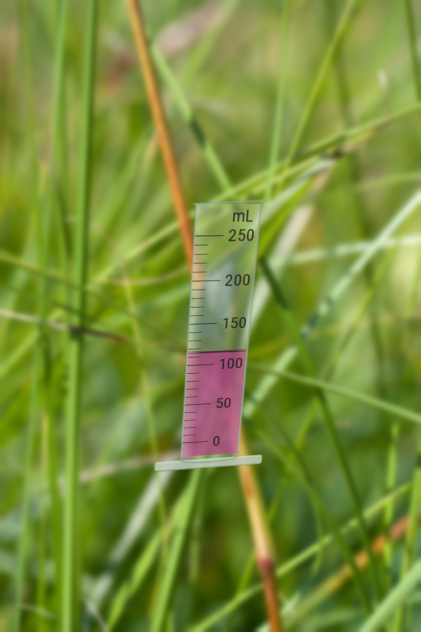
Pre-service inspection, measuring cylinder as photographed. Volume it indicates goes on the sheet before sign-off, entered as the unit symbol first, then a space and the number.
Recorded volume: mL 115
